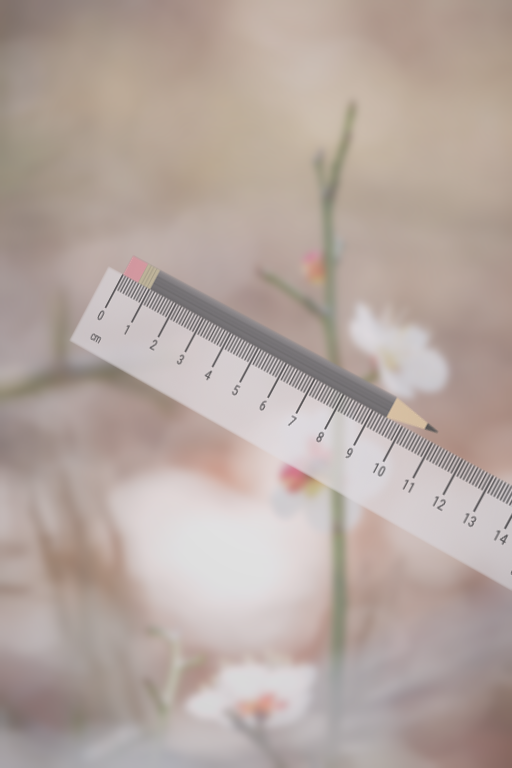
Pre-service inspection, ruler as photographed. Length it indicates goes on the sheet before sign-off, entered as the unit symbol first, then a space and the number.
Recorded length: cm 11
